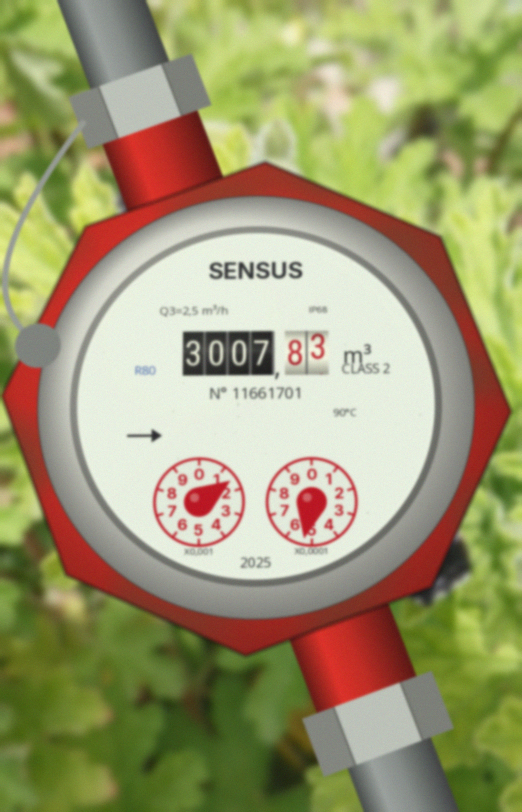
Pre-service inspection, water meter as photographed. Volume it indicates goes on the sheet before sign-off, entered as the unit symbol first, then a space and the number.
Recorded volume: m³ 3007.8315
